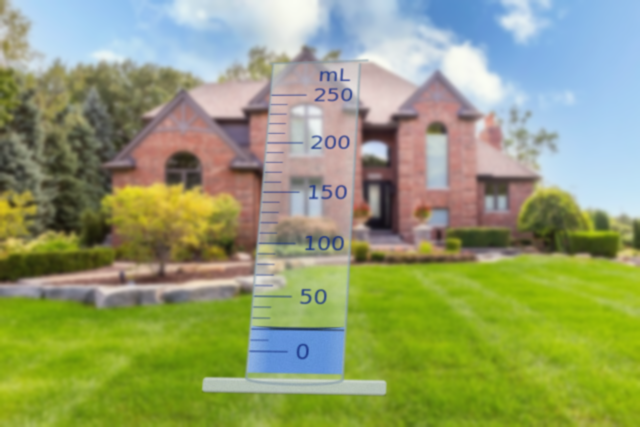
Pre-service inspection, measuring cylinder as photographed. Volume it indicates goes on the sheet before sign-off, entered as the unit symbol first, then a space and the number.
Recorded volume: mL 20
